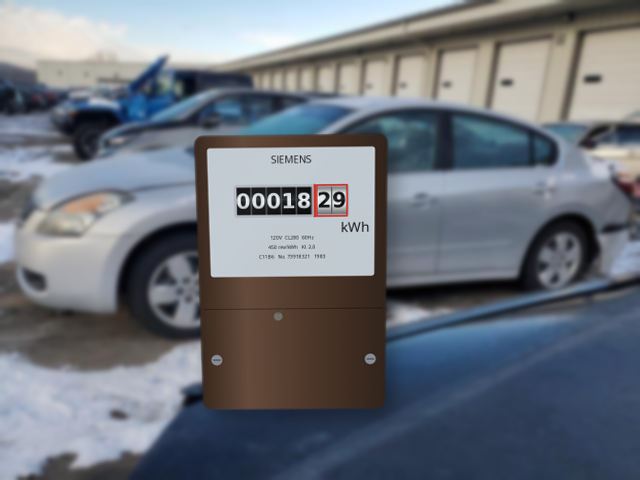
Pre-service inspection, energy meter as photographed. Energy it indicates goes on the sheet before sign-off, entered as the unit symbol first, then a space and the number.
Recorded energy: kWh 18.29
